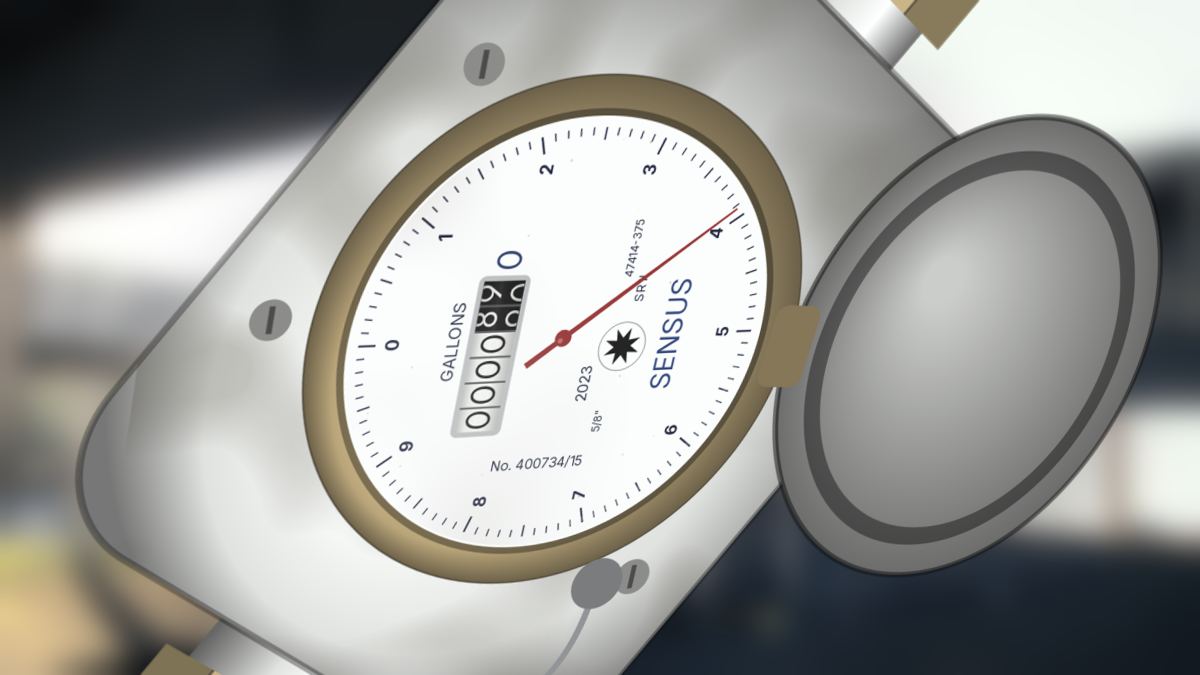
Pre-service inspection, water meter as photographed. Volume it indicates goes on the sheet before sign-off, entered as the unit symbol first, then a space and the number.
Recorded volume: gal 893.9
